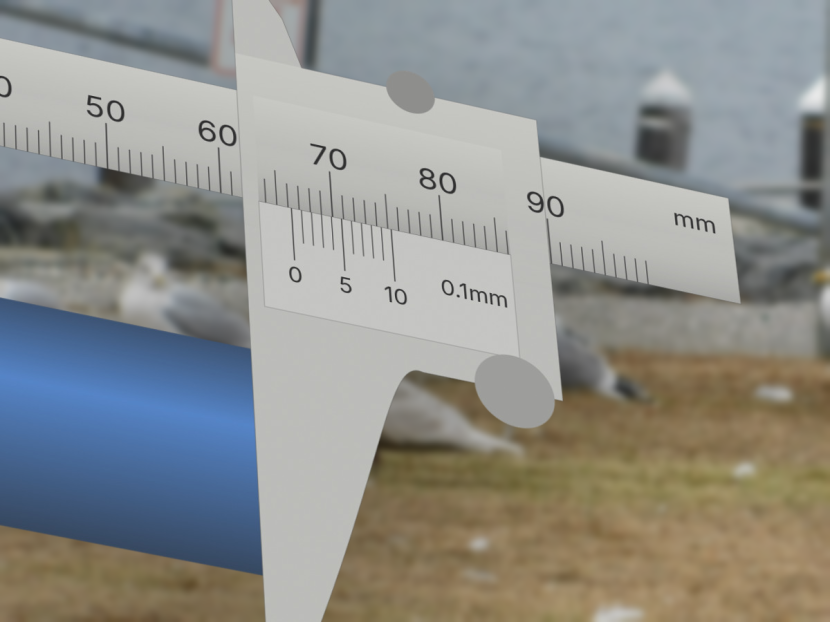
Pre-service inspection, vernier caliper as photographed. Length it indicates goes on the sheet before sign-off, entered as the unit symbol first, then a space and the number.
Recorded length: mm 66.3
